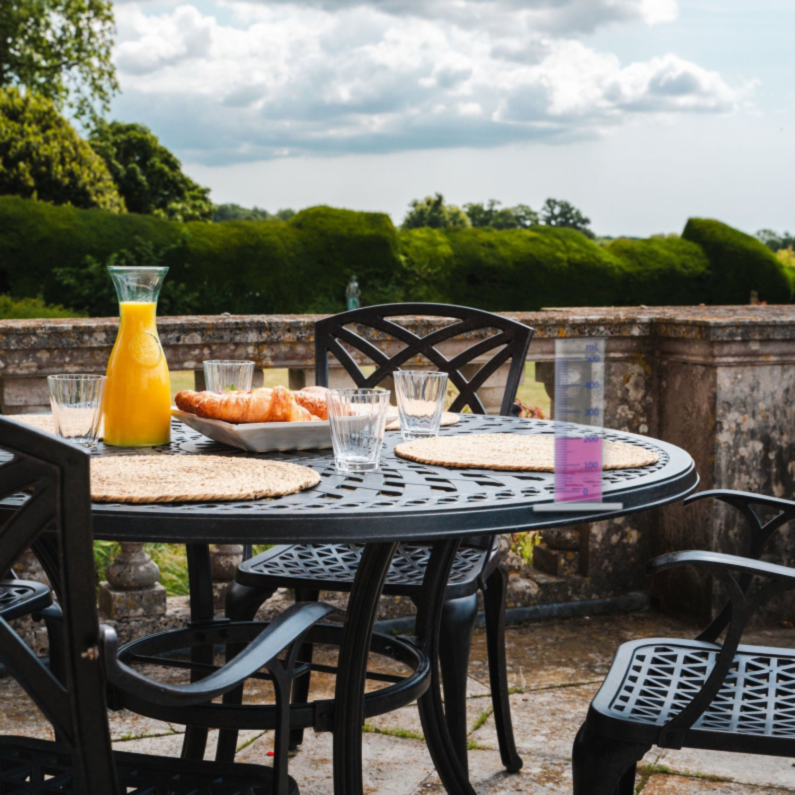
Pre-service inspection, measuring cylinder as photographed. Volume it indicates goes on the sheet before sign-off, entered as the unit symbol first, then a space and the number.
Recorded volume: mL 200
